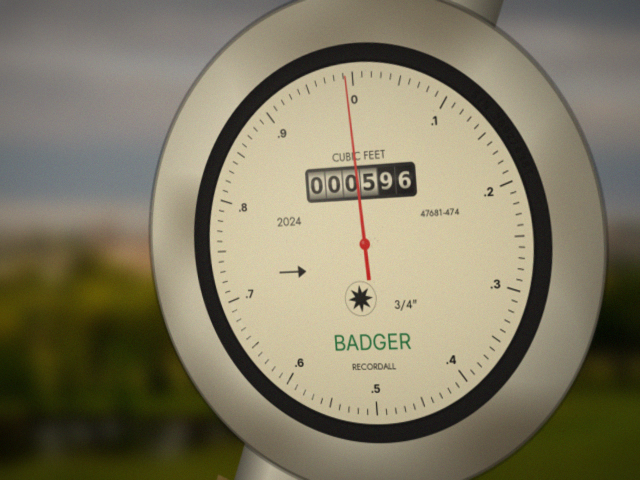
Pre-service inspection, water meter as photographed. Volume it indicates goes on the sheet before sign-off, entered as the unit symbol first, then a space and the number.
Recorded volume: ft³ 595.99
